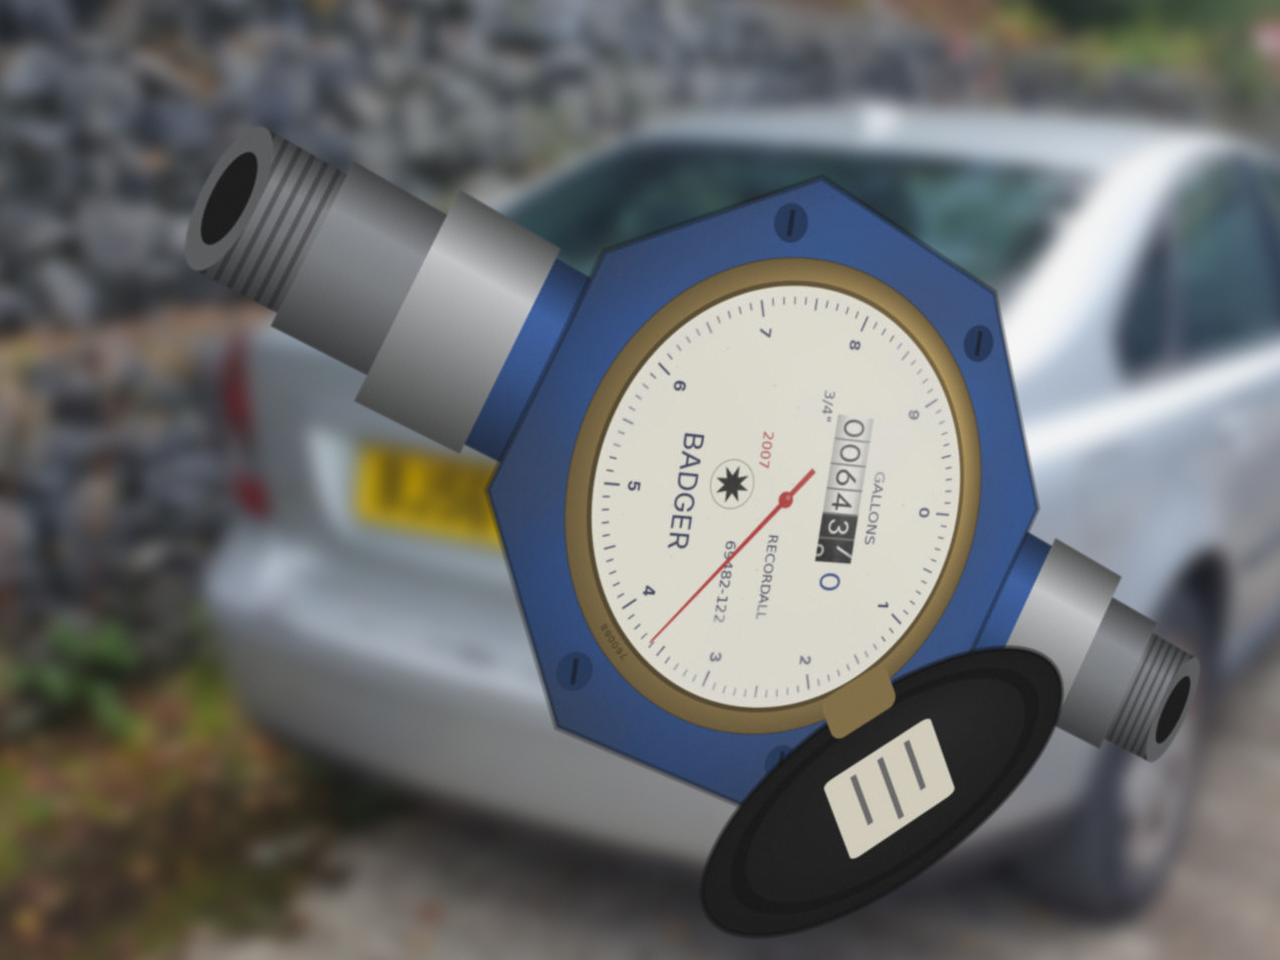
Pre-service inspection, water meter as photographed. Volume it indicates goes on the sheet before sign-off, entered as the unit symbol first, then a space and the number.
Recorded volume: gal 64373.6
